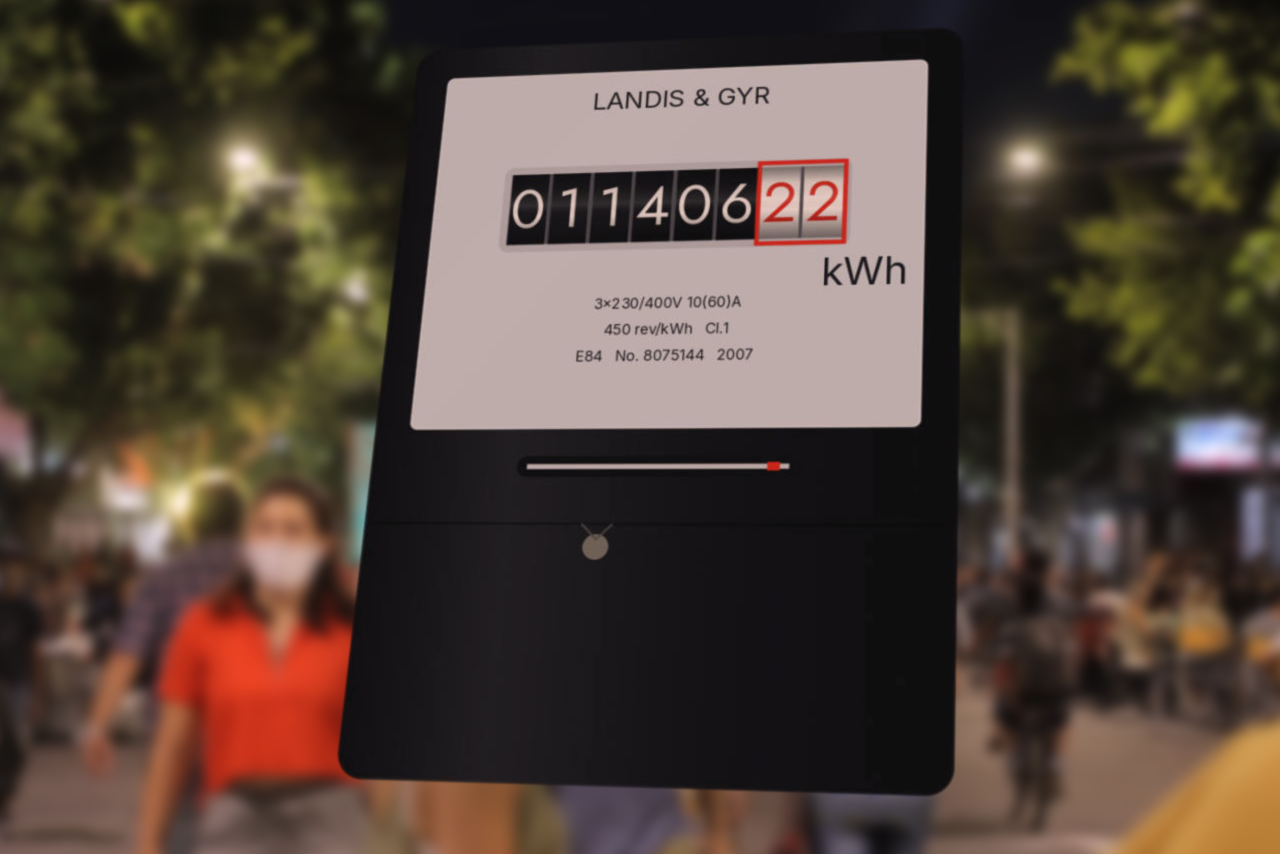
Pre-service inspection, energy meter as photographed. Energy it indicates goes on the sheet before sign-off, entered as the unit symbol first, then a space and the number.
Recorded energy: kWh 11406.22
